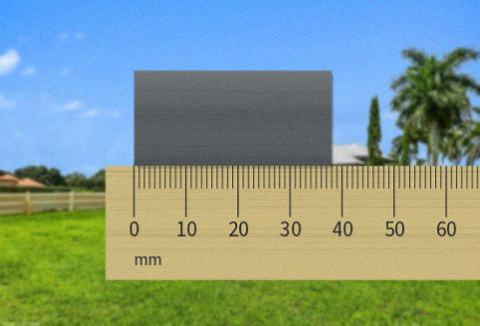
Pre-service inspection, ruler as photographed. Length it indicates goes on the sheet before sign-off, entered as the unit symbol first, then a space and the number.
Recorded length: mm 38
